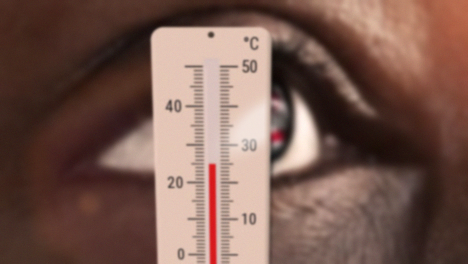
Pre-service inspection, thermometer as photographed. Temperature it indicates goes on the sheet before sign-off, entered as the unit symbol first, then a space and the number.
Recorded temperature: °C 25
